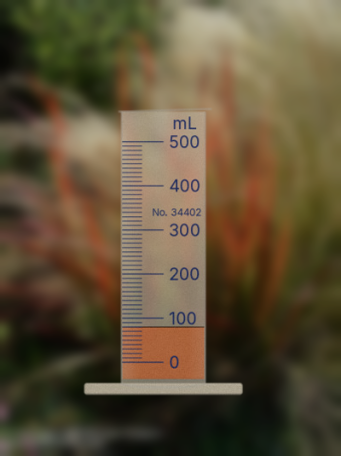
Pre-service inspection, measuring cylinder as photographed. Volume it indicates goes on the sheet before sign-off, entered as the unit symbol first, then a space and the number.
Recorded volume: mL 80
